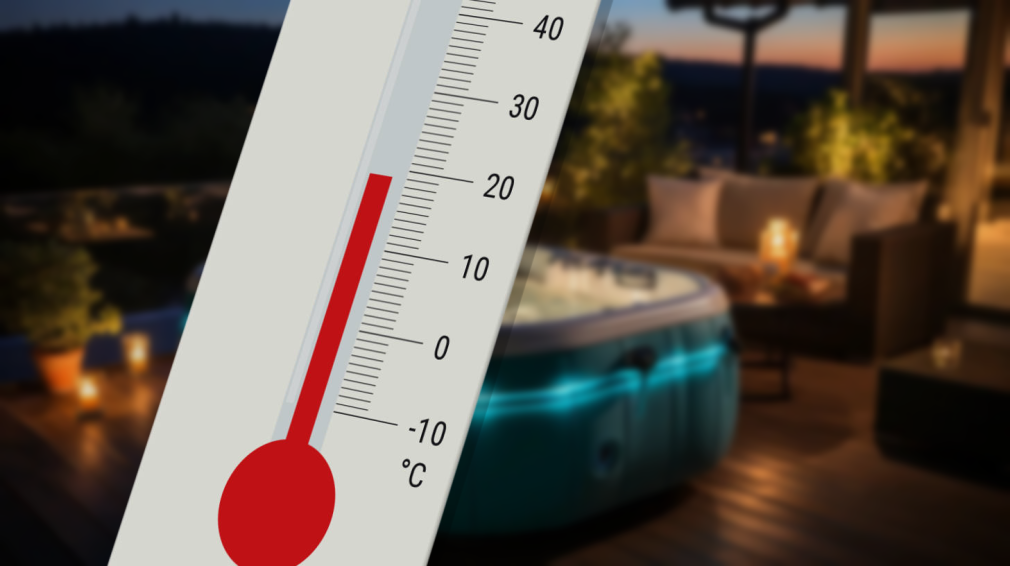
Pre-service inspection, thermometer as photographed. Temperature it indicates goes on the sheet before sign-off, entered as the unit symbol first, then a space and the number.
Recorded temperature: °C 19
